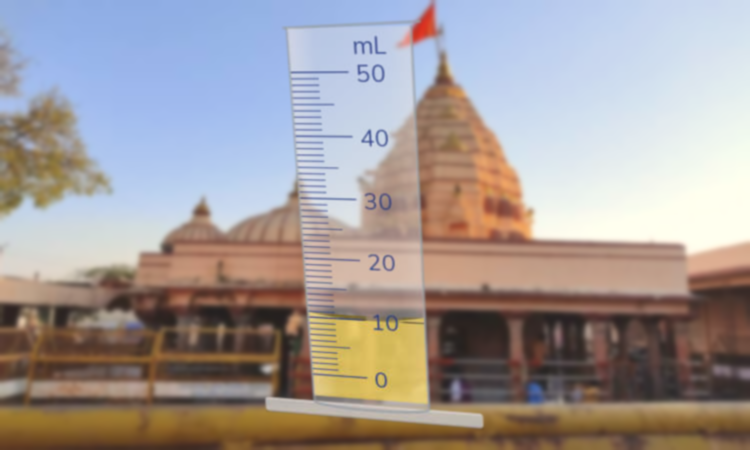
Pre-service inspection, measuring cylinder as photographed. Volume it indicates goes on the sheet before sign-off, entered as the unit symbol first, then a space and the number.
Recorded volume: mL 10
